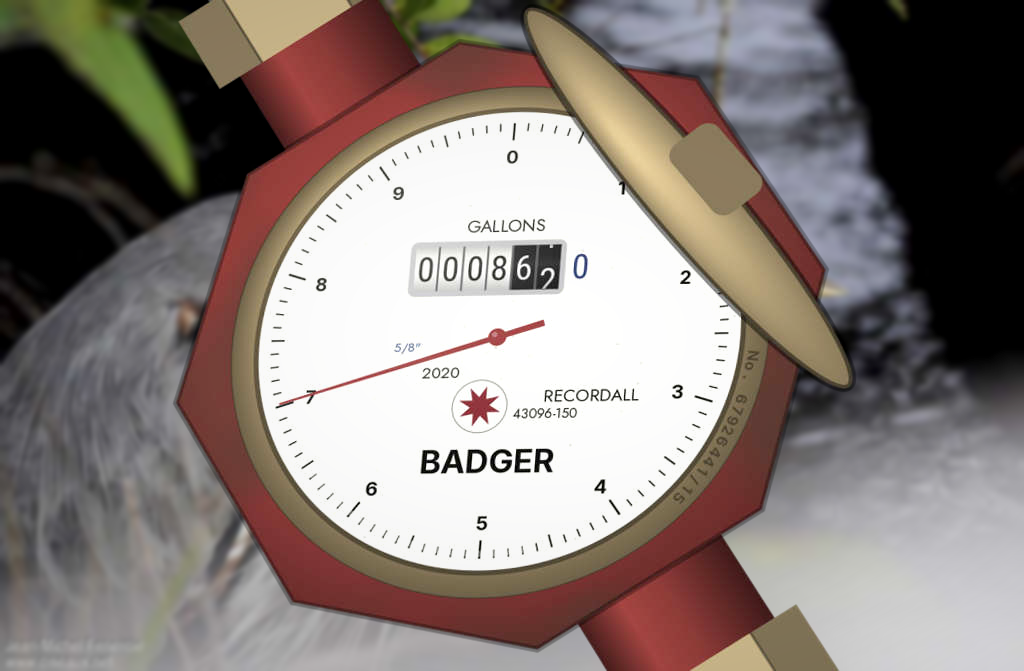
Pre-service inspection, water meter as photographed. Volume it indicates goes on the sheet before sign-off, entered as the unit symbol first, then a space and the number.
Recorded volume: gal 8617.0
